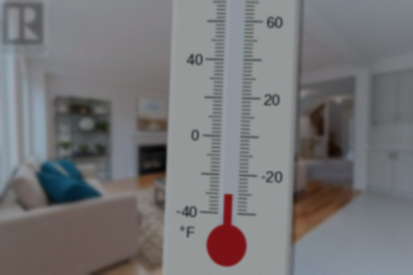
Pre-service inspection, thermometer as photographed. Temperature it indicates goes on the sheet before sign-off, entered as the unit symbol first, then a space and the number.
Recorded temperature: °F -30
